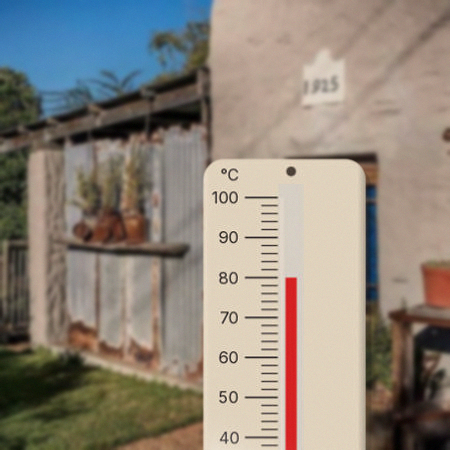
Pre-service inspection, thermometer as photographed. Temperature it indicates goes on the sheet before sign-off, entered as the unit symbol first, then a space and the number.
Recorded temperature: °C 80
